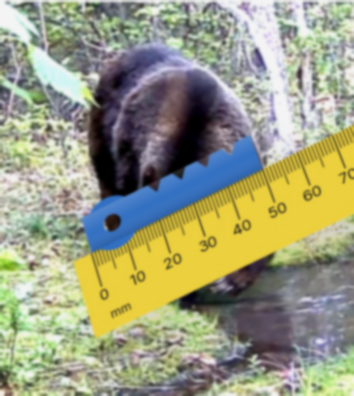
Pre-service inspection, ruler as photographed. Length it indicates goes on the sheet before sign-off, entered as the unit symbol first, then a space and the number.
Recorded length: mm 50
